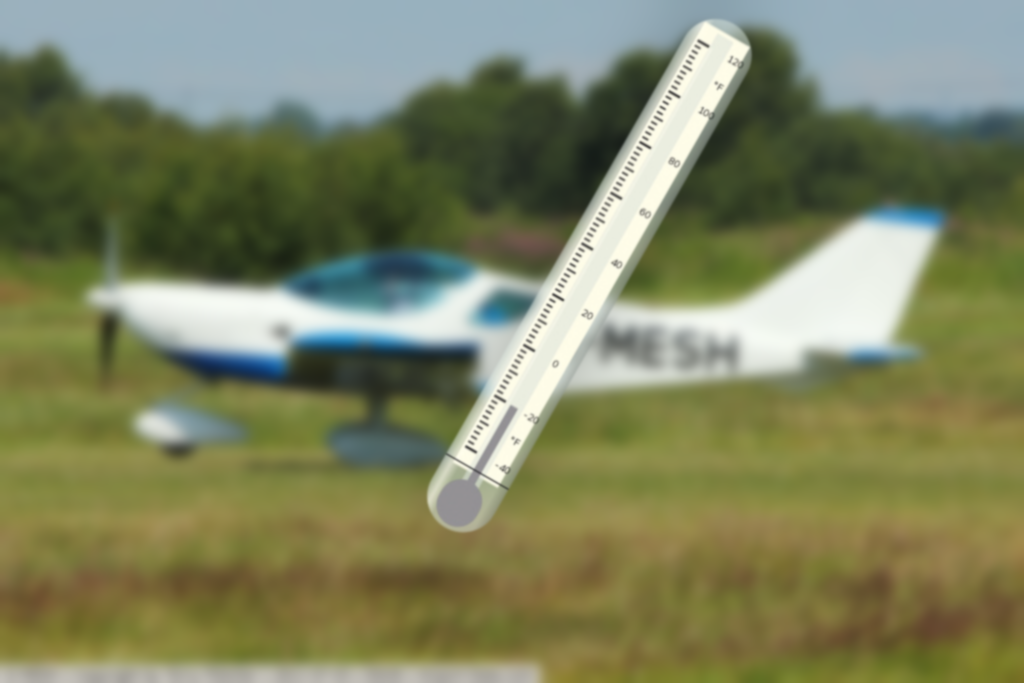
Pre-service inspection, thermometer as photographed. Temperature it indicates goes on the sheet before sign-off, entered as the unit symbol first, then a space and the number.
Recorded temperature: °F -20
